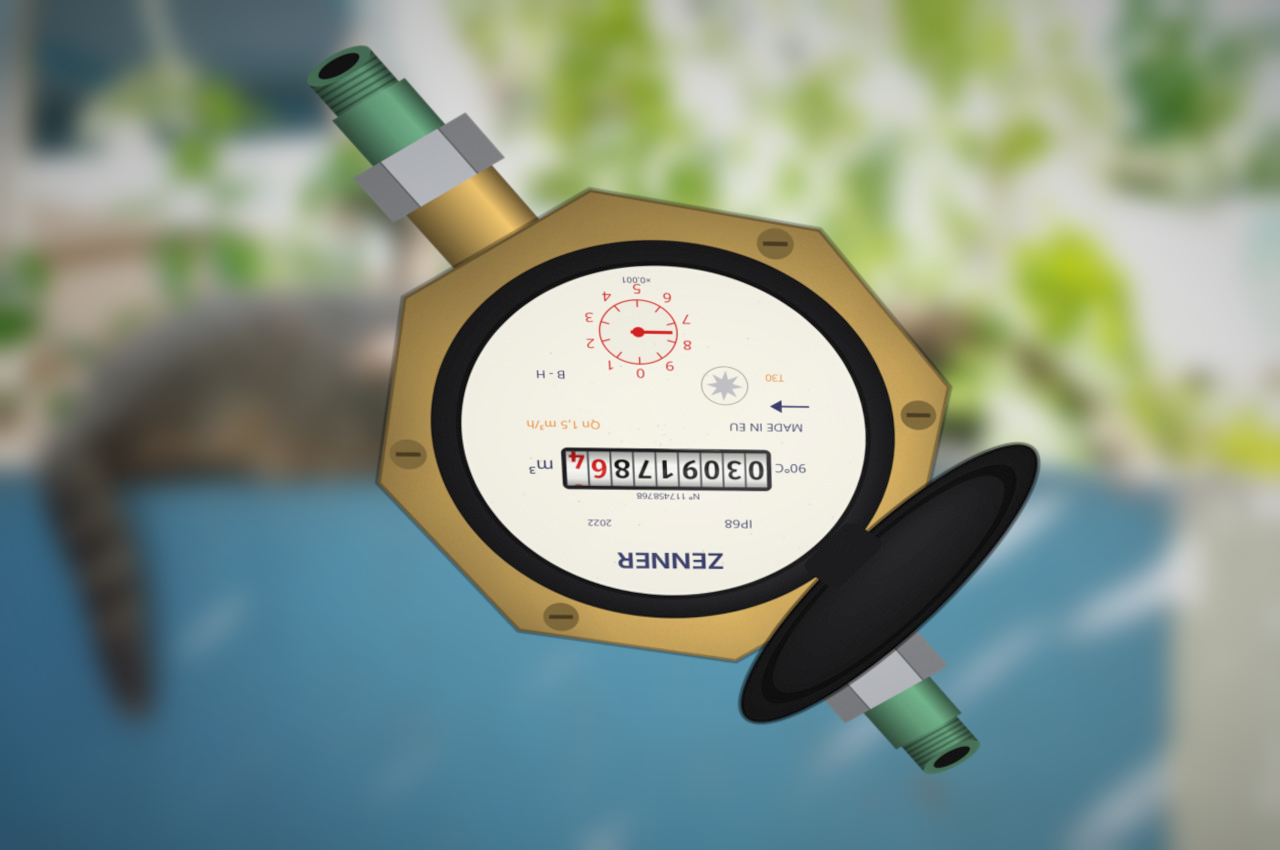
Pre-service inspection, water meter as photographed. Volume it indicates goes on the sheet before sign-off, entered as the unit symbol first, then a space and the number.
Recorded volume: m³ 309178.637
